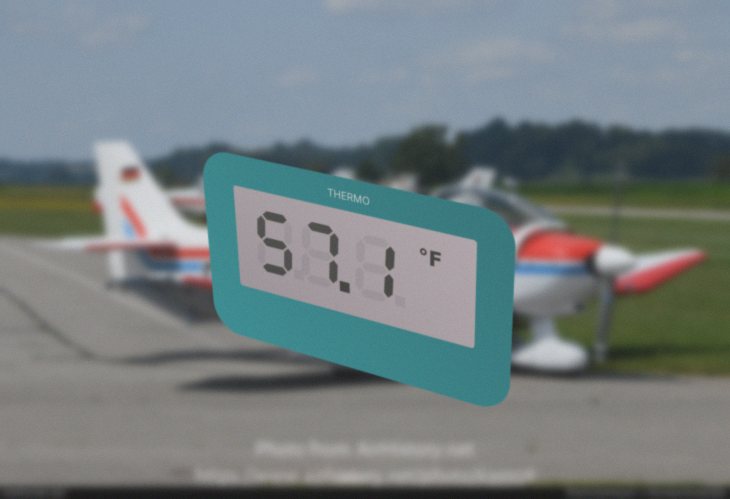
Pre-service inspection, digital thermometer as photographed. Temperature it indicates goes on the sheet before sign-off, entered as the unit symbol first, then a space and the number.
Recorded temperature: °F 57.1
